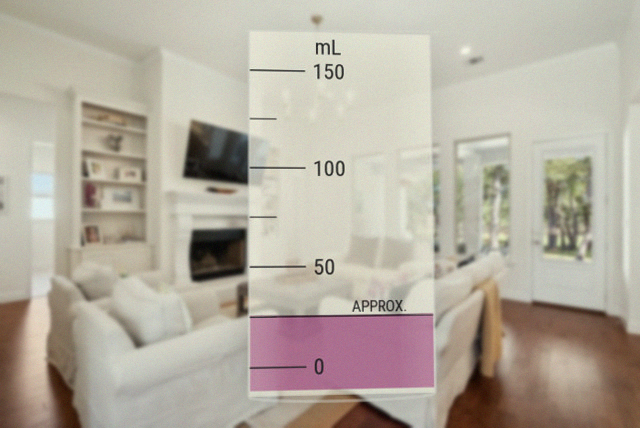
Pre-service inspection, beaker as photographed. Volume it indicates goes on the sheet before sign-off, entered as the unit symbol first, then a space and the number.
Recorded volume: mL 25
